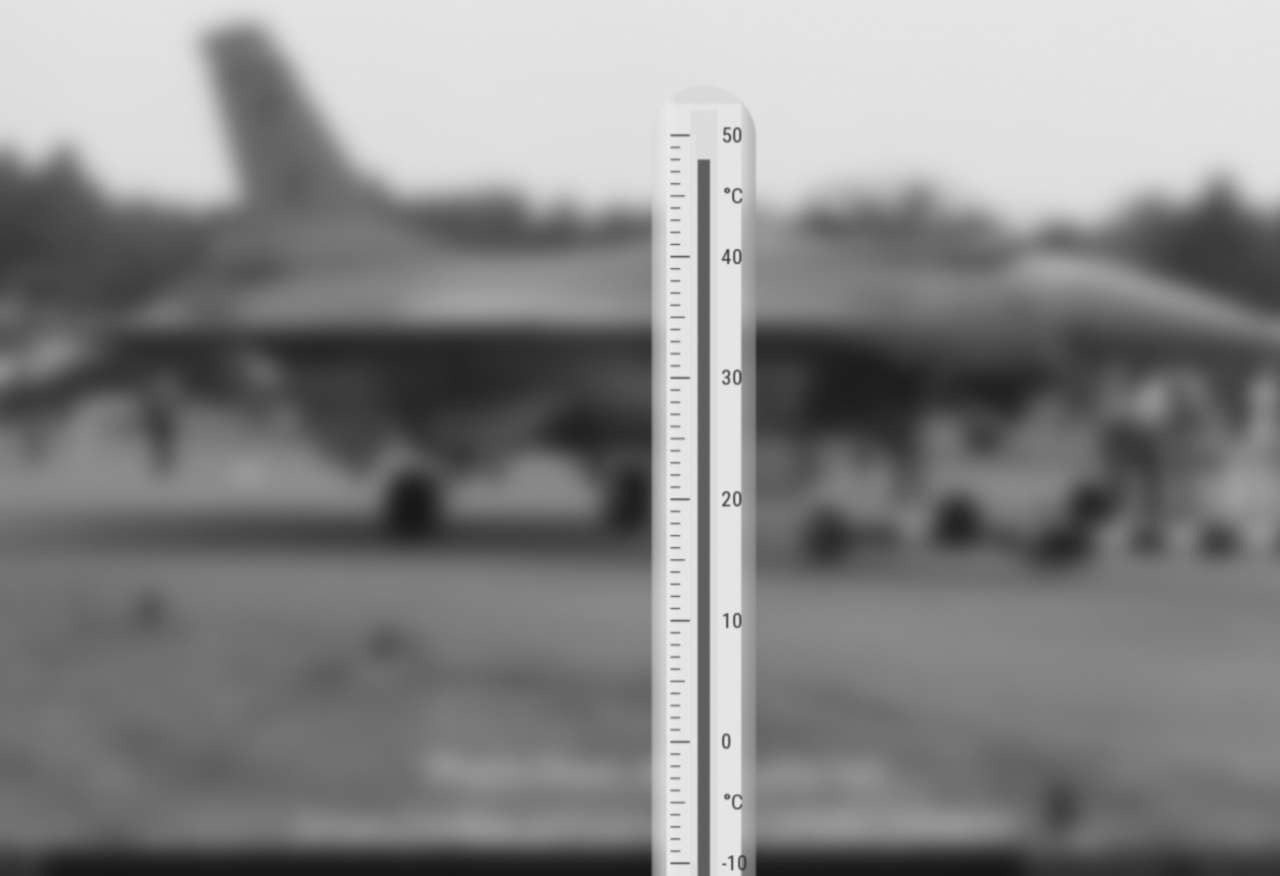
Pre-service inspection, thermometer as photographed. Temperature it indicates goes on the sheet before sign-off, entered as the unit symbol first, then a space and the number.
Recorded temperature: °C 48
